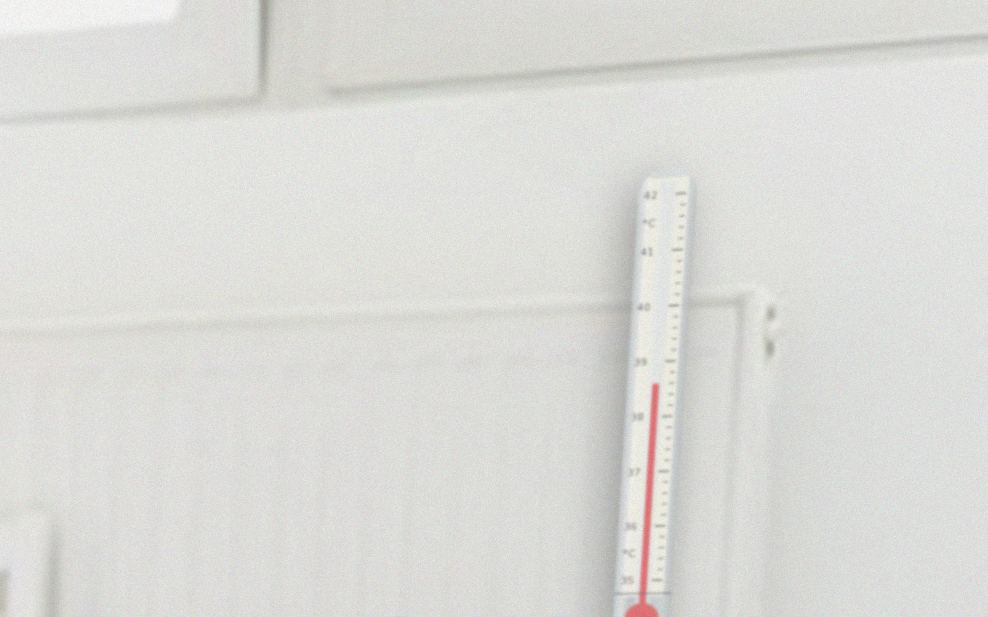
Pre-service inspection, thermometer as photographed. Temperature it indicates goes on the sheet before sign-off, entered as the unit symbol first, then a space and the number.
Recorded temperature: °C 38.6
